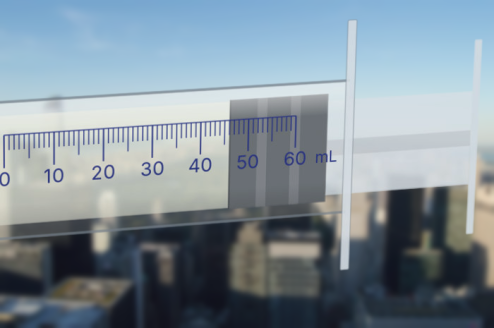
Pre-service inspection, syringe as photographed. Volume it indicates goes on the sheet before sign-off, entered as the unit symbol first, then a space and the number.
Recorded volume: mL 46
